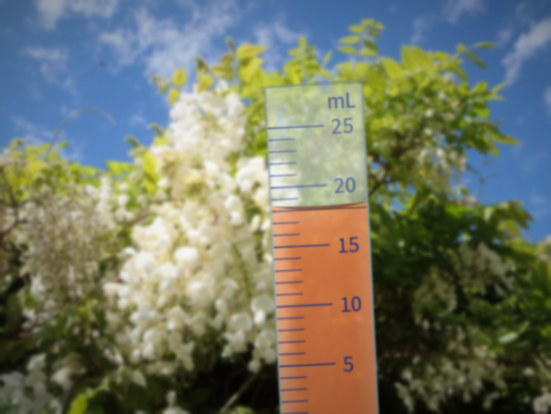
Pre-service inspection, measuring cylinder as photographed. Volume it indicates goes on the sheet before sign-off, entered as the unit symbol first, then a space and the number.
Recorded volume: mL 18
